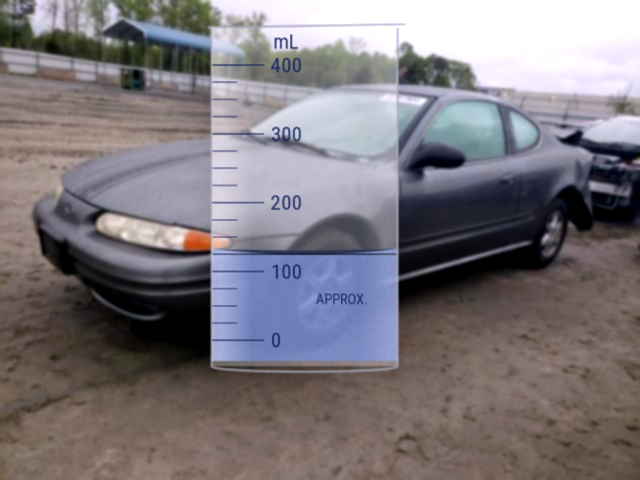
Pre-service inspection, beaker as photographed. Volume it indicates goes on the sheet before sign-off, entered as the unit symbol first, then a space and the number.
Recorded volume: mL 125
